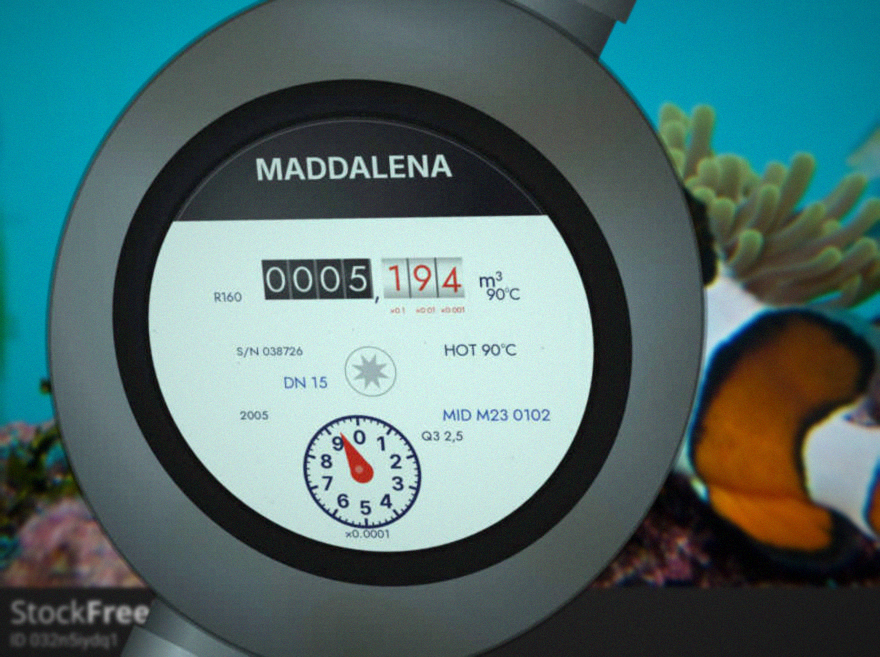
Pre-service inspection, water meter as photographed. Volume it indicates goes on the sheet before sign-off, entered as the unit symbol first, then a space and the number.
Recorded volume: m³ 5.1939
